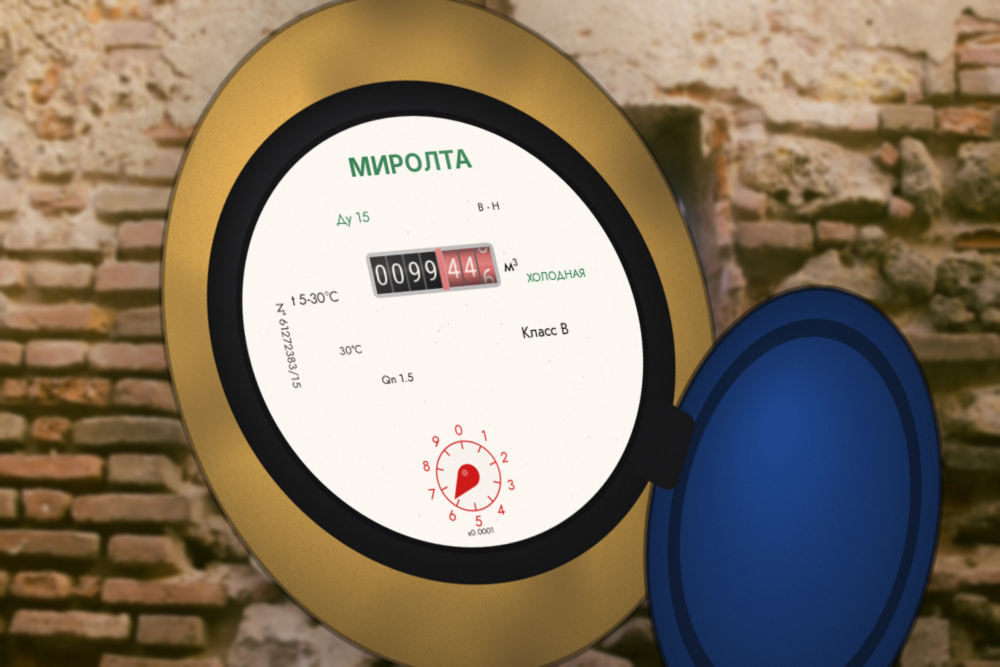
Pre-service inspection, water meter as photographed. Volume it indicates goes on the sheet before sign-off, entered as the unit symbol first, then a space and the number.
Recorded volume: m³ 99.4456
